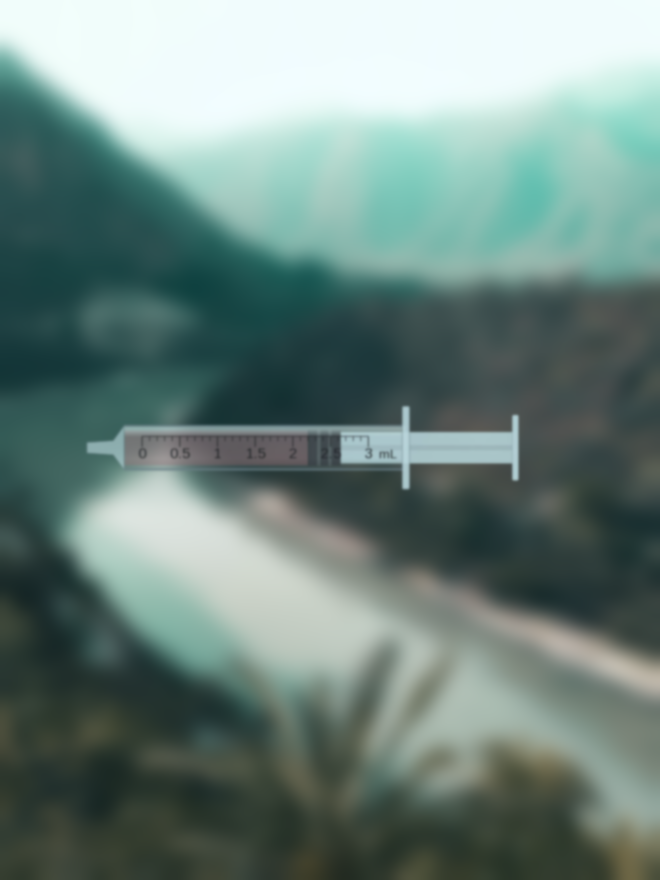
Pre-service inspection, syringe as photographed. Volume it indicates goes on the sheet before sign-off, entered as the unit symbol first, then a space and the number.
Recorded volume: mL 2.2
